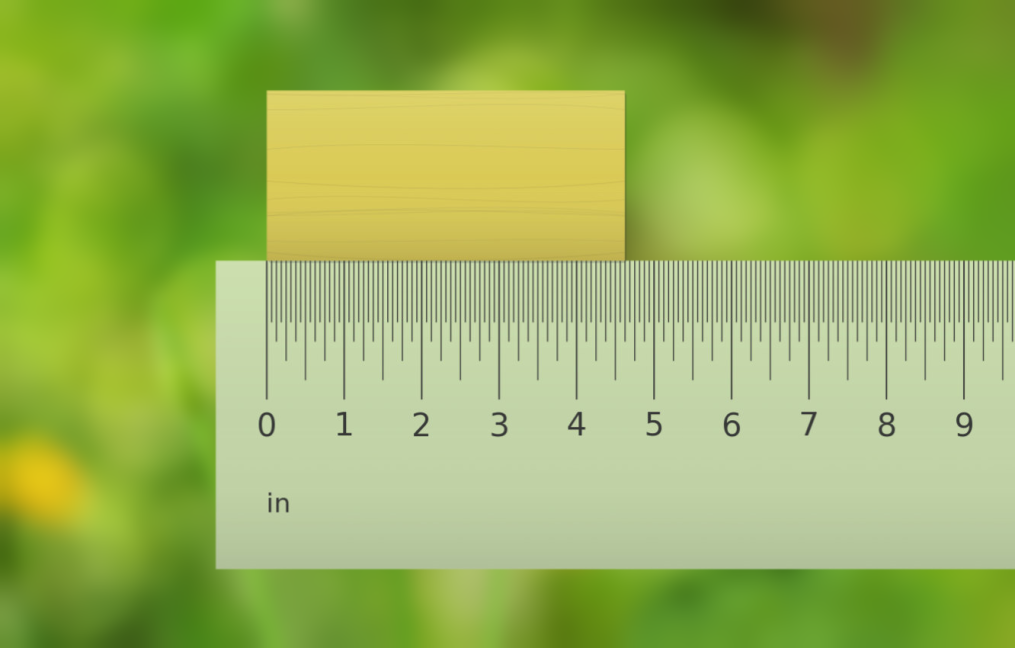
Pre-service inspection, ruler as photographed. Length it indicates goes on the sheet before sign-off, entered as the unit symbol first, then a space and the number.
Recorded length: in 4.625
